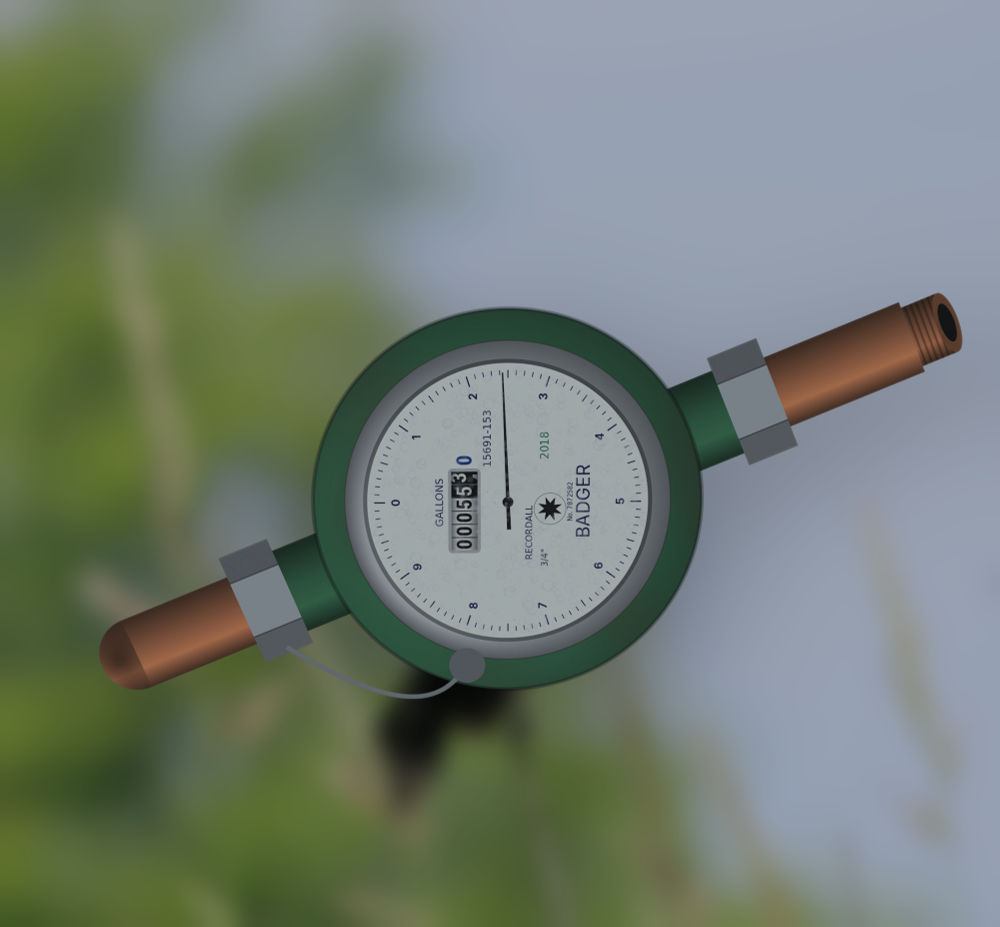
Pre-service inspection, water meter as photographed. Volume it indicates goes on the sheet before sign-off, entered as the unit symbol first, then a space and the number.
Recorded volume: gal 5532.4
